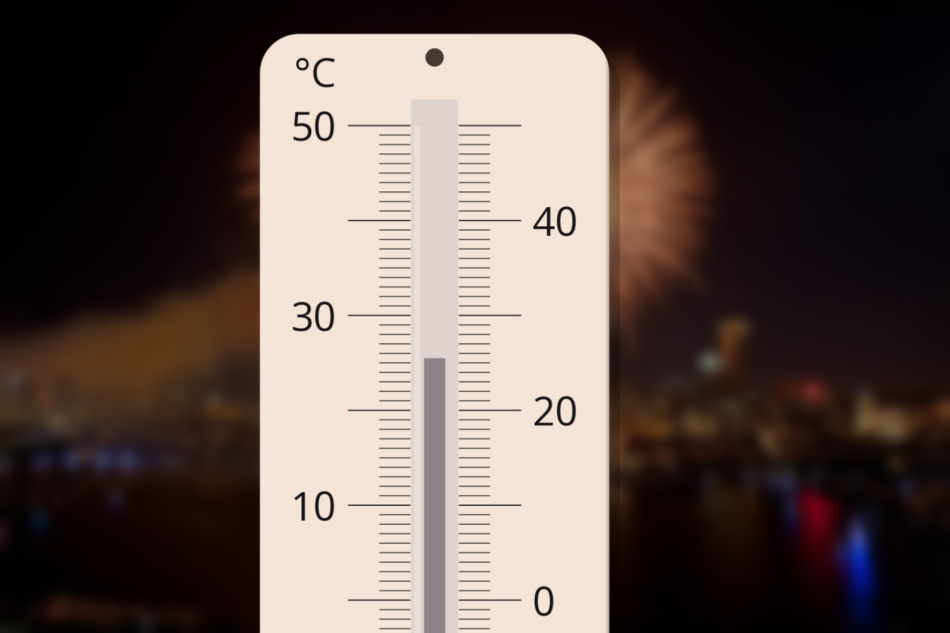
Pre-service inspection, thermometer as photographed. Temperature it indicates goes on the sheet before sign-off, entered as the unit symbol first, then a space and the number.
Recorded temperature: °C 25.5
